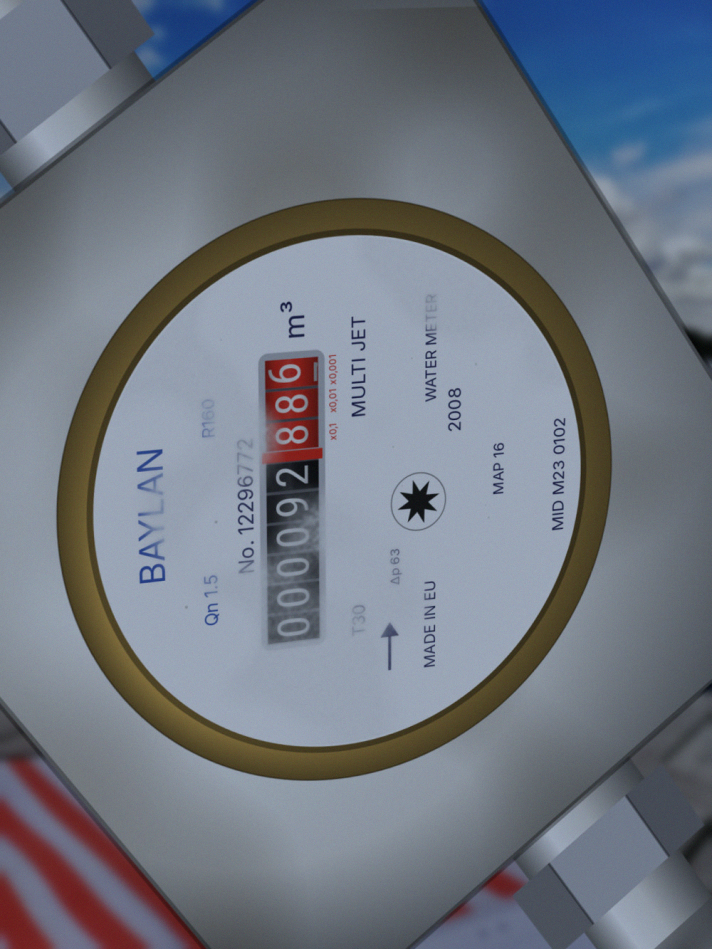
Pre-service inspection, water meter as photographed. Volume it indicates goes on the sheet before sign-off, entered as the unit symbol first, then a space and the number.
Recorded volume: m³ 92.886
